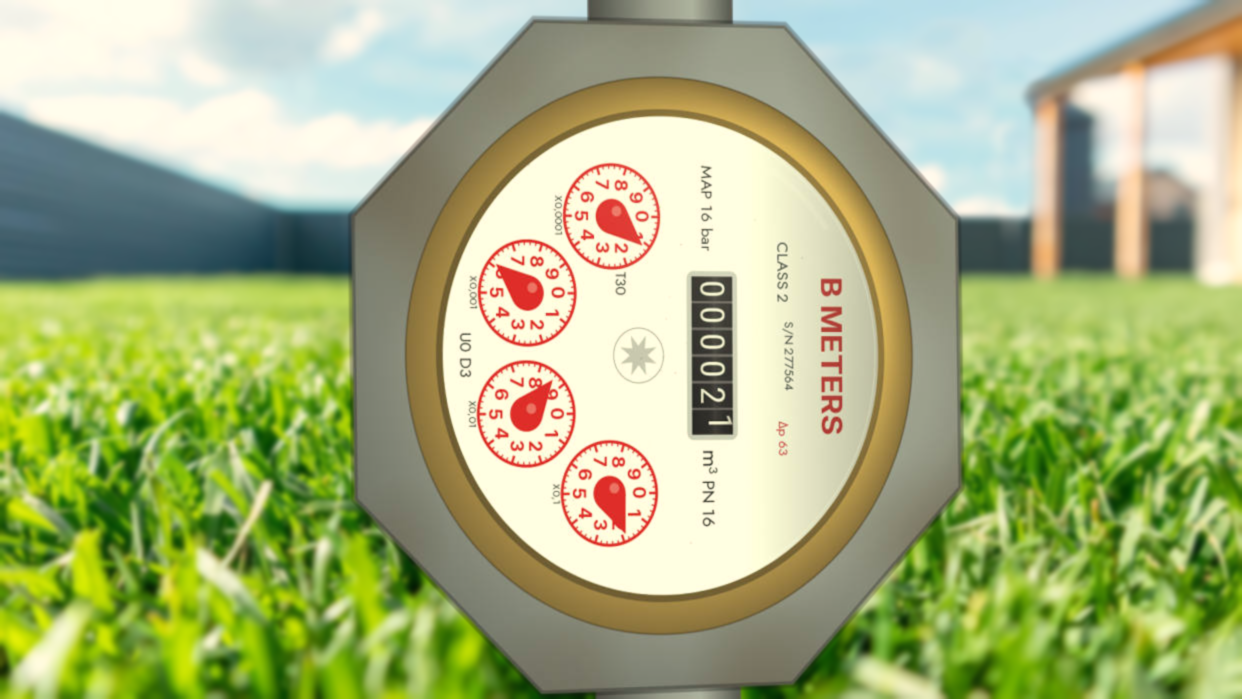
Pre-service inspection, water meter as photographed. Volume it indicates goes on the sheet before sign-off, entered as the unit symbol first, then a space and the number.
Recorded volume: m³ 21.1861
